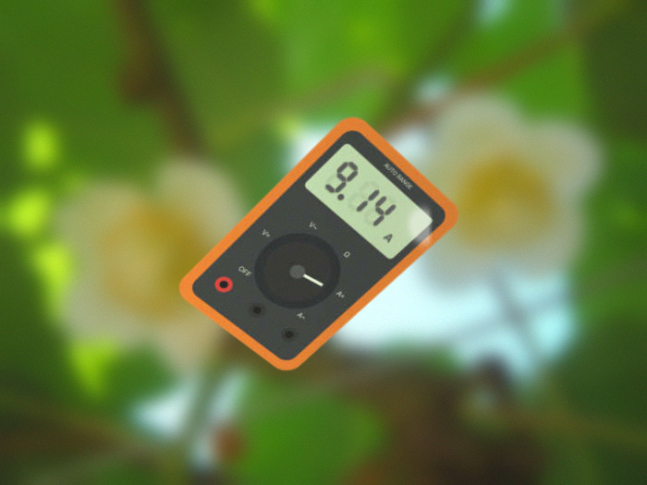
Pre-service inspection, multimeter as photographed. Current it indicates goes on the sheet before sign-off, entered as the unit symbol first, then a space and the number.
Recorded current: A 9.14
